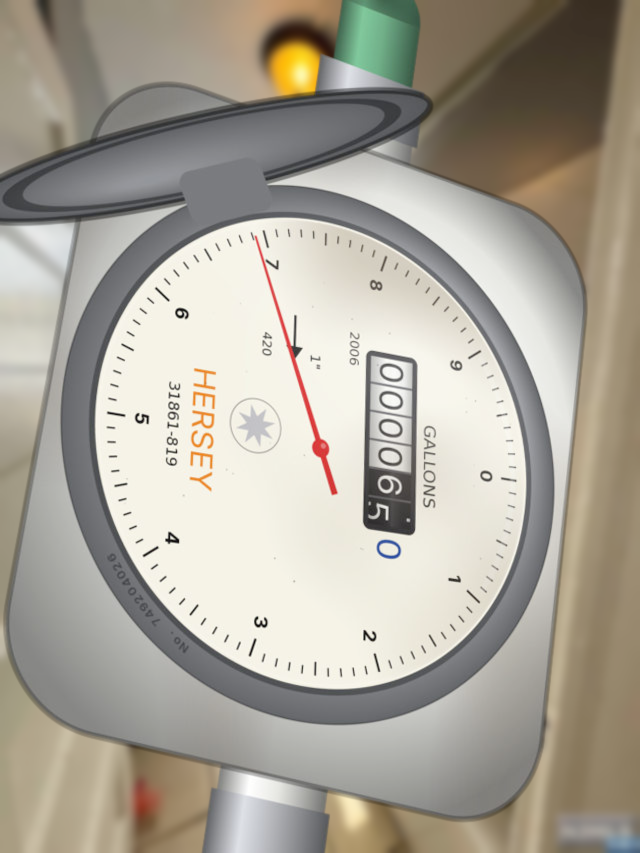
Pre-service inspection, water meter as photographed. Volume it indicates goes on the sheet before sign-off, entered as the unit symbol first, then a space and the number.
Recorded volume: gal 646.9
